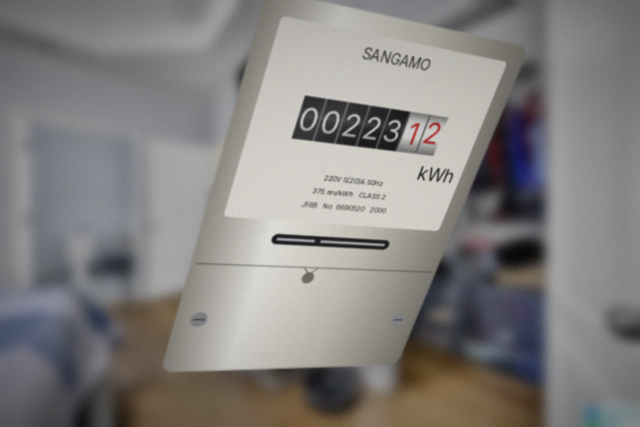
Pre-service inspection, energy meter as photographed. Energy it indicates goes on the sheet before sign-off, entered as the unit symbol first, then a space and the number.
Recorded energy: kWh 223.12
